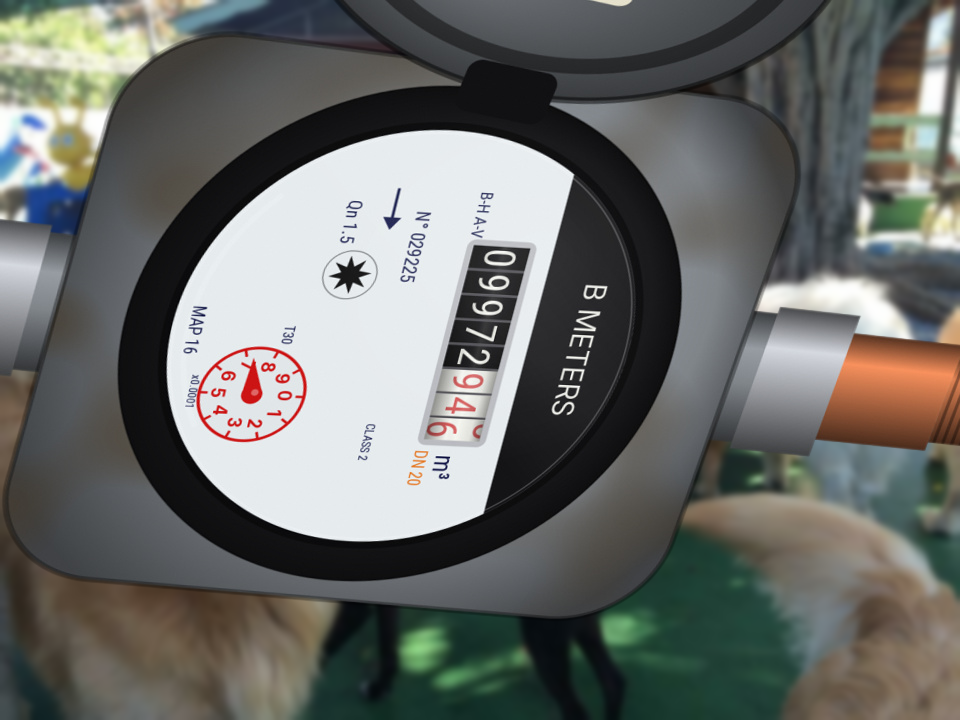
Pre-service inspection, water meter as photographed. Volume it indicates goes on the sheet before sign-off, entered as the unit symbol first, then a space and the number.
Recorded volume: m³ 9972.9457
